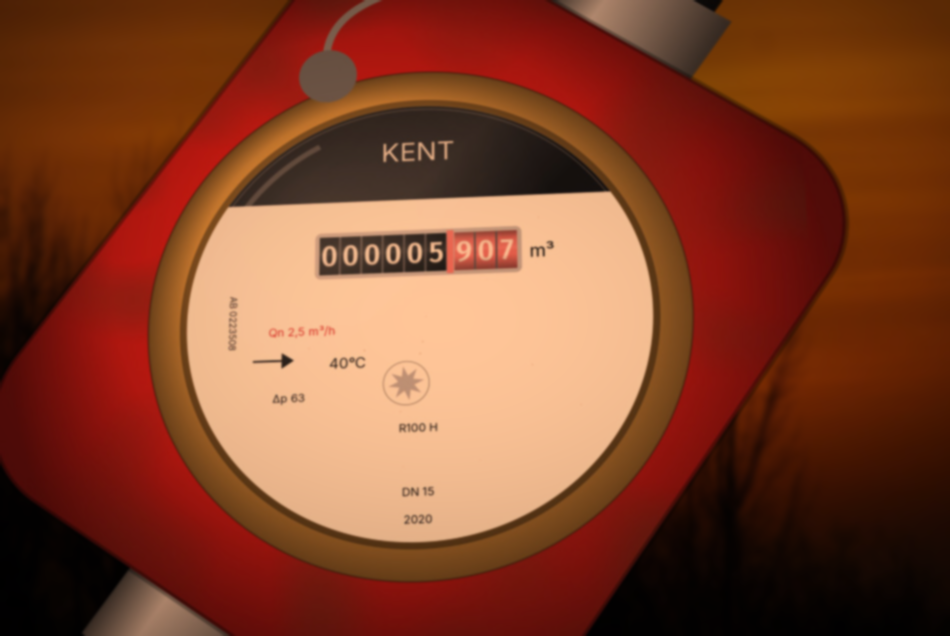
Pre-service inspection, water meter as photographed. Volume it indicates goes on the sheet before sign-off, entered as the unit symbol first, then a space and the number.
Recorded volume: m³ 5.907
